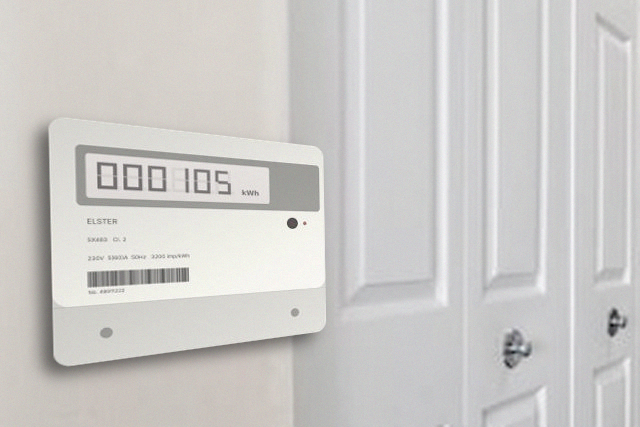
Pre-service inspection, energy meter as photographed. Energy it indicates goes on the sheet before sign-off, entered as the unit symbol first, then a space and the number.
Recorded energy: kWh 105
